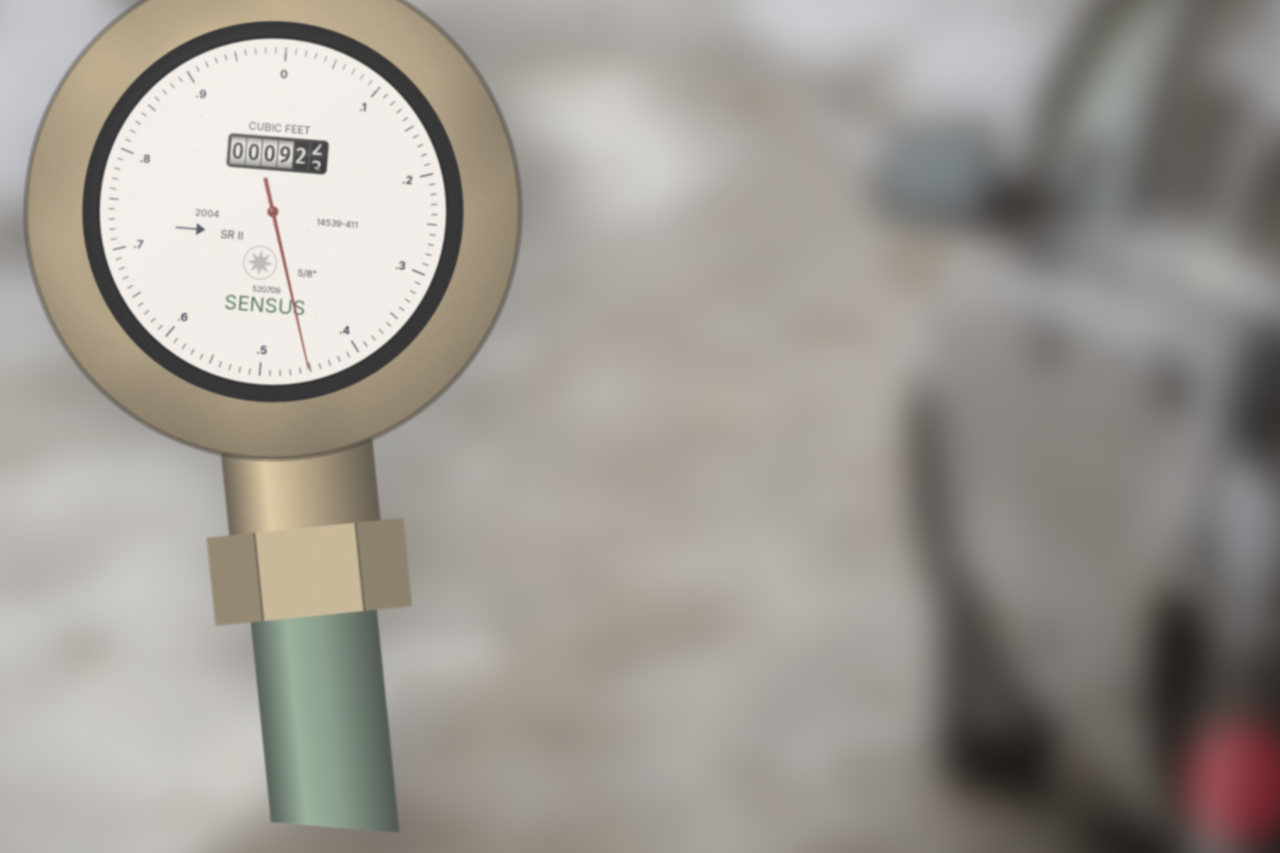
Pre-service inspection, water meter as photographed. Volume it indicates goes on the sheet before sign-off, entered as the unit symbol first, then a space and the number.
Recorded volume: ft³ 922.45
